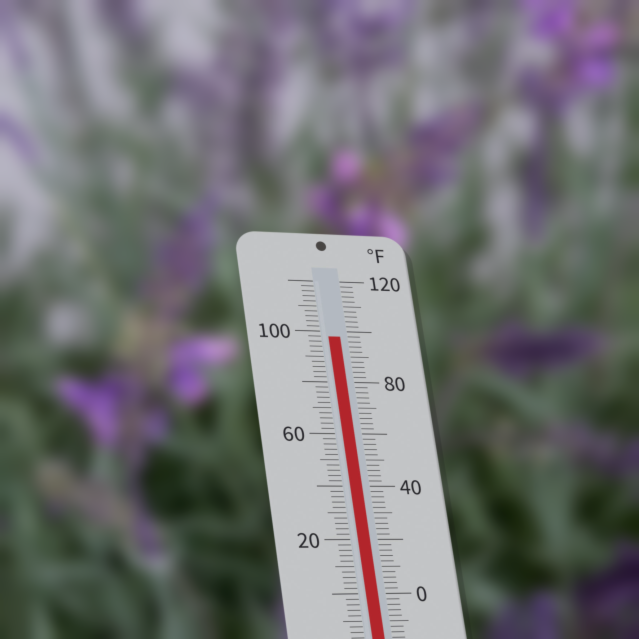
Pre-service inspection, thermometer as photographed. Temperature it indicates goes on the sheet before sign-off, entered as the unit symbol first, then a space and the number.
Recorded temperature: °F 98
